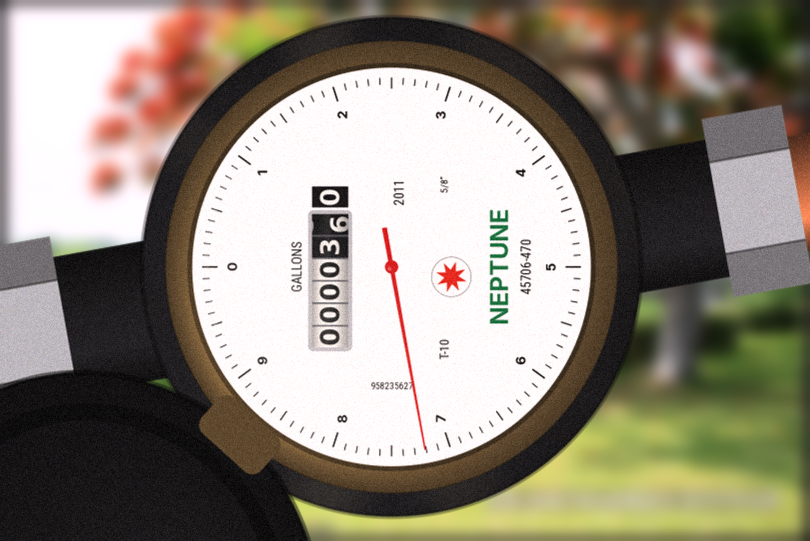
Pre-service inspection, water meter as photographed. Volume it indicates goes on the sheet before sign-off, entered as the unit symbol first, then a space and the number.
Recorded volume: gal 357.2
